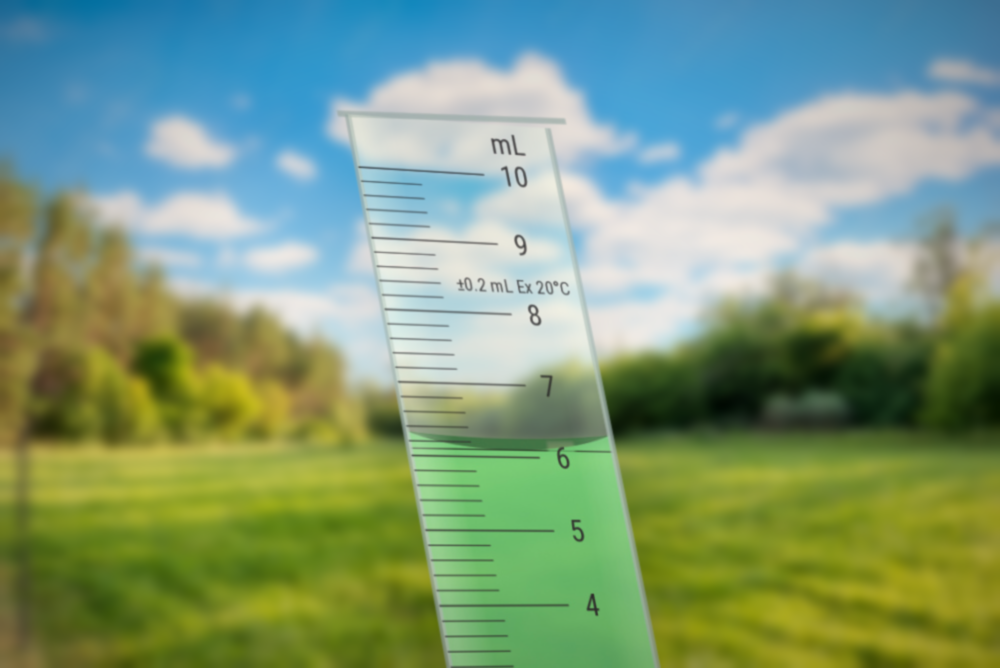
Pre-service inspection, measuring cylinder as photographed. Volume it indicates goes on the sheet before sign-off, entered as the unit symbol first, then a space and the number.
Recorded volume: mL 6.1
